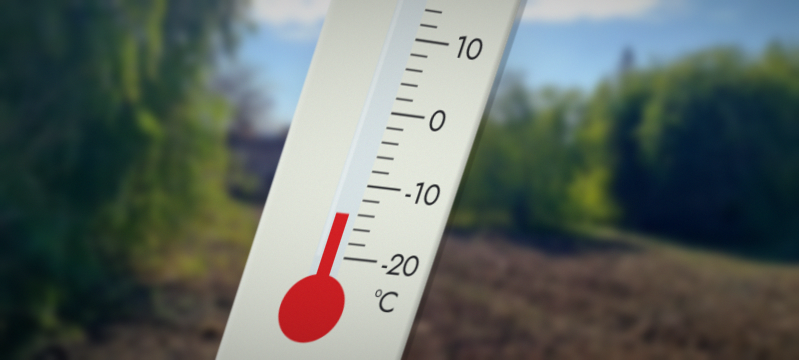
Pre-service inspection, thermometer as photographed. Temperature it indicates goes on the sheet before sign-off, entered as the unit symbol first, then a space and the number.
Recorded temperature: °C -14
